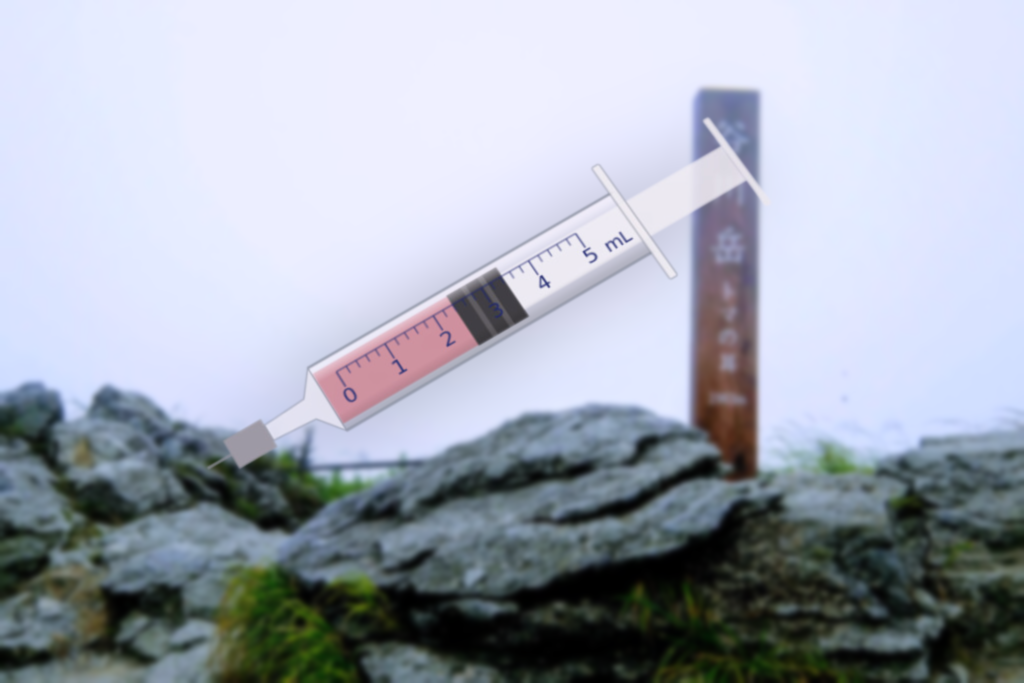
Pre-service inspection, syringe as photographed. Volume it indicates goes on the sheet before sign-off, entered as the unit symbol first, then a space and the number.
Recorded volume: mL 2.4
